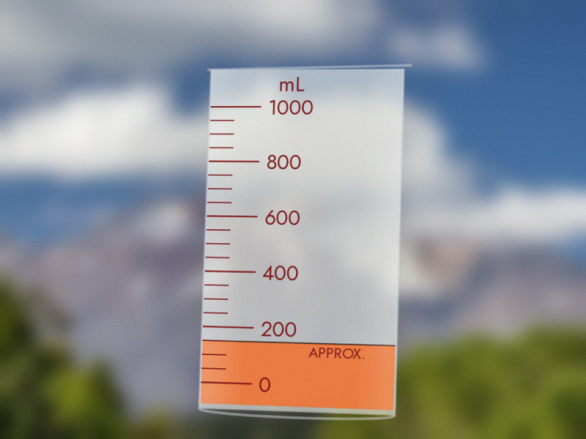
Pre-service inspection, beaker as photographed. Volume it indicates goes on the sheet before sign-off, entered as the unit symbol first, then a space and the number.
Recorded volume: mL 150
